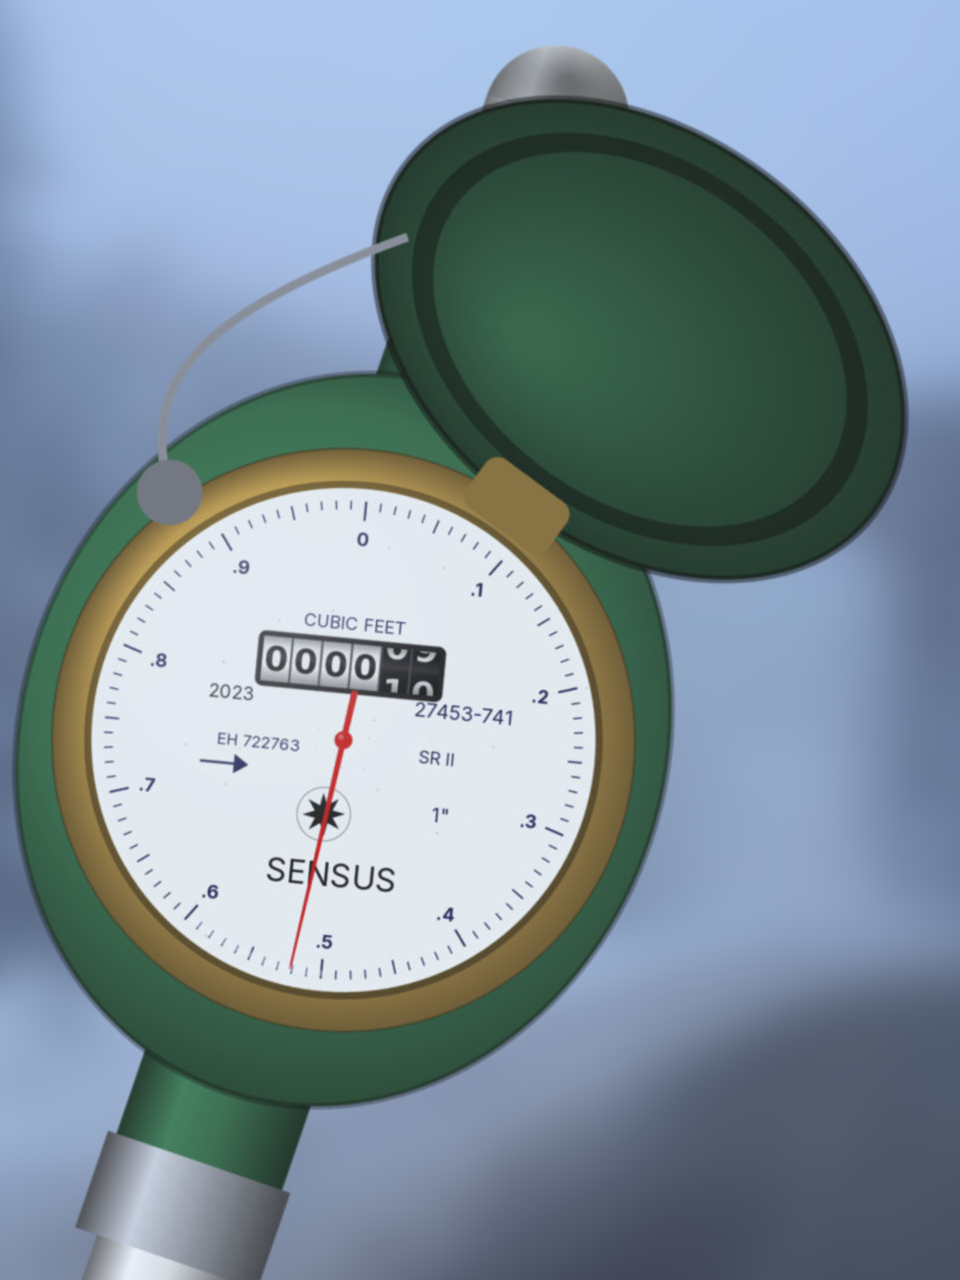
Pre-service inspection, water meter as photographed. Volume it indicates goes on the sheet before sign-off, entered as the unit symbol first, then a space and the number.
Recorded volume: ft³ 9.52
